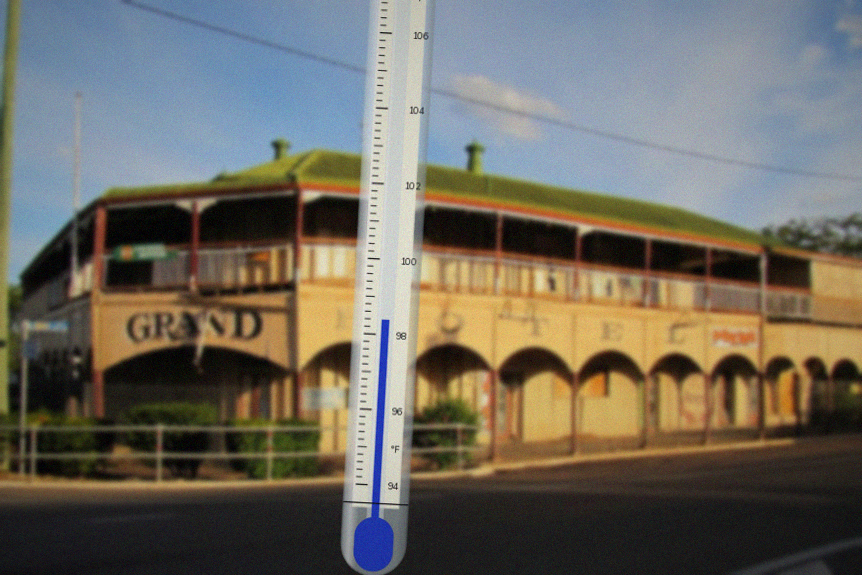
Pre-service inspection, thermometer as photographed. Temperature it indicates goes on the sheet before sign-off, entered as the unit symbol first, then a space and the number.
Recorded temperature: °F 98.4
